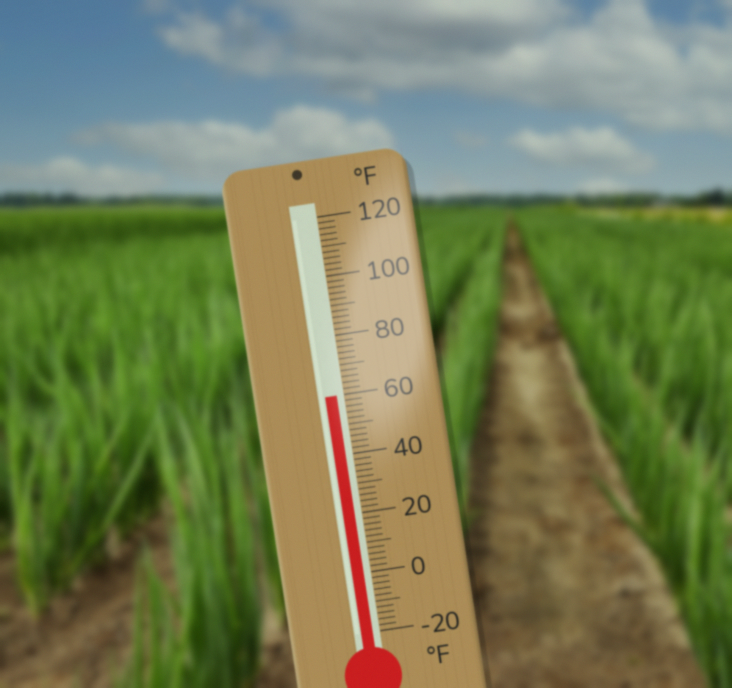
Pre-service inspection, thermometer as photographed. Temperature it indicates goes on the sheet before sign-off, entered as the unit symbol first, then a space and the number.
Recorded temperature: °F 60
